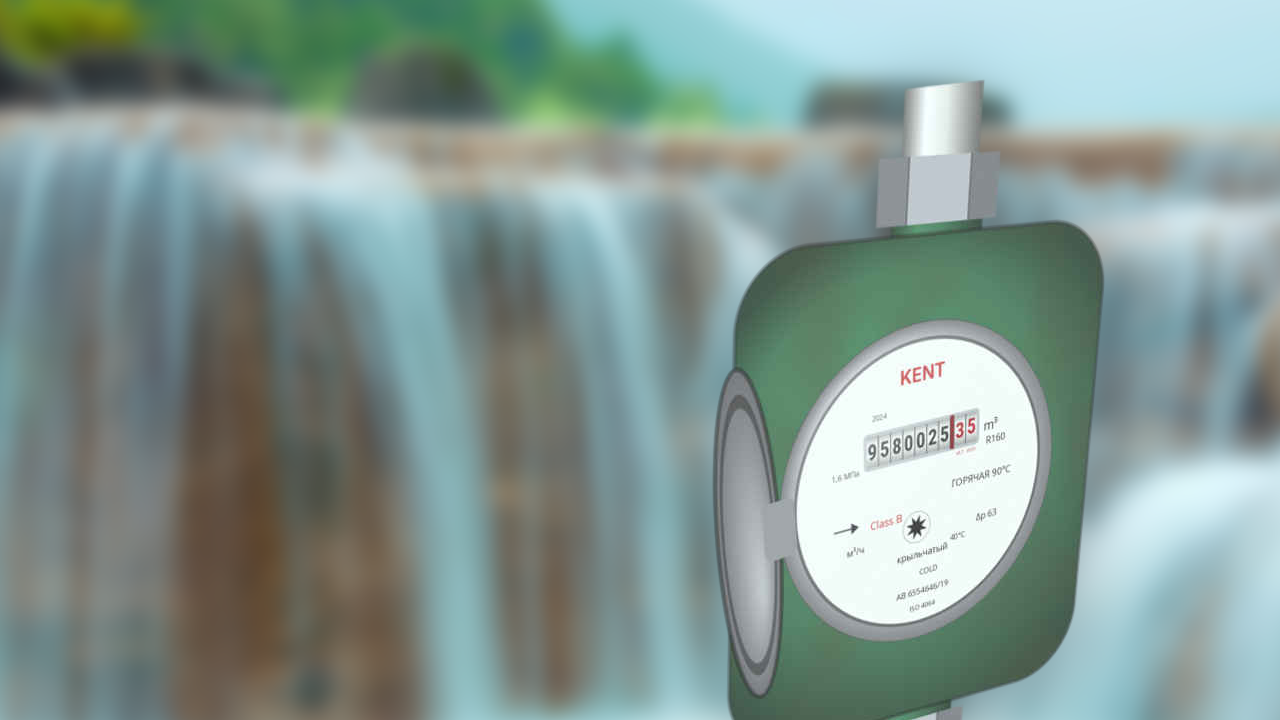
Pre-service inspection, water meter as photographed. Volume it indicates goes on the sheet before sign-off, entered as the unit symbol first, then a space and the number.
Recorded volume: m³ 9580025.35
